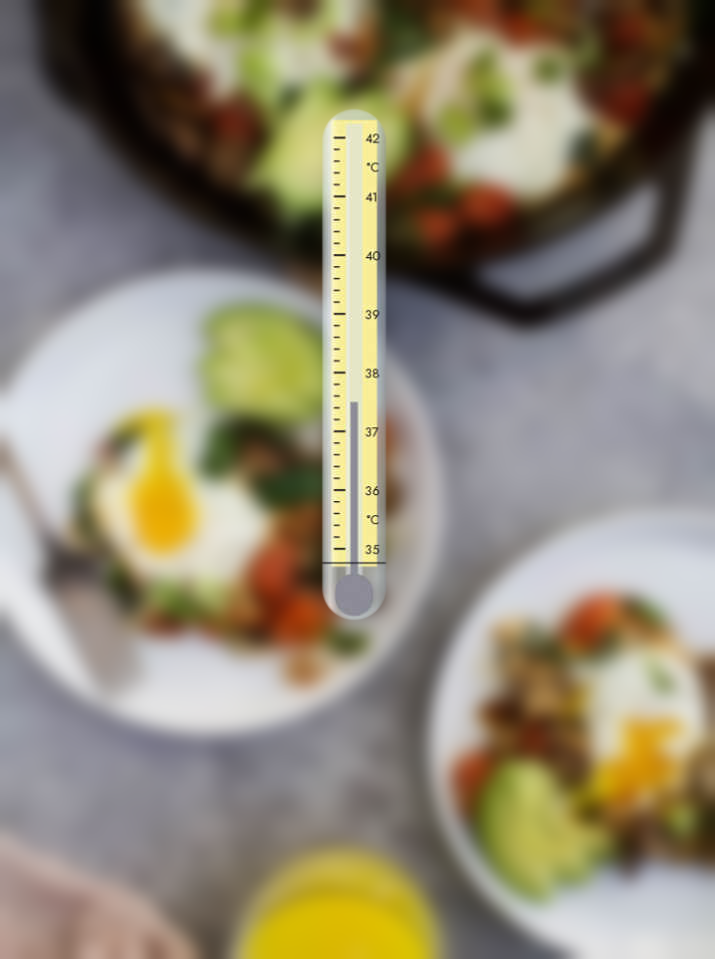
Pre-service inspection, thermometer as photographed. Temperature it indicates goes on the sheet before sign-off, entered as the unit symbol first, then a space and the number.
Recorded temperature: °C 37.5
